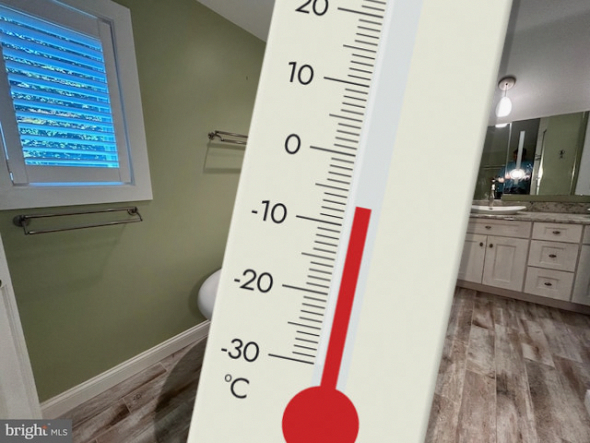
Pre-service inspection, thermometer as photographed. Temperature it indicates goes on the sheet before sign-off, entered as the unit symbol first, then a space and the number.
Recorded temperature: °C -7
